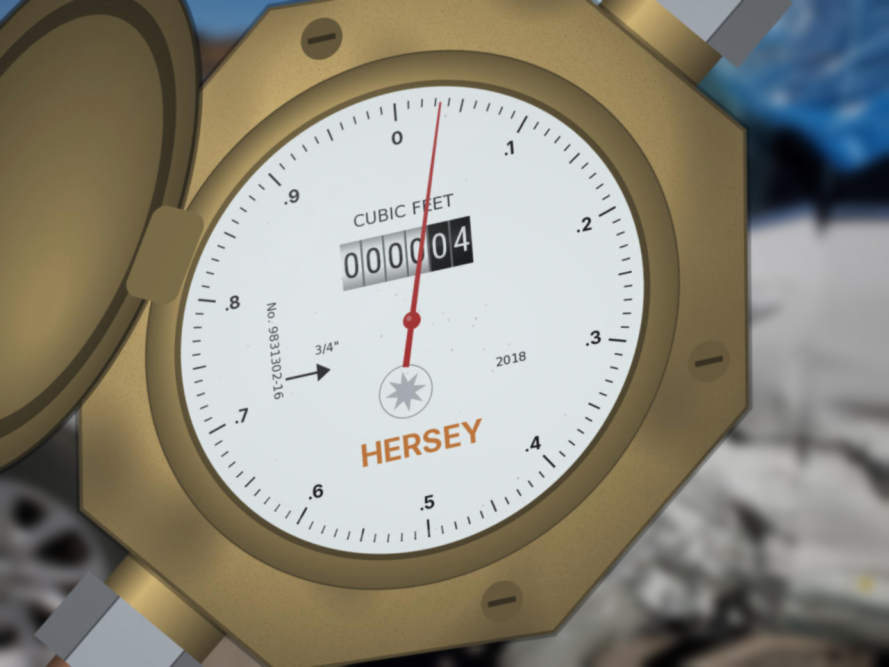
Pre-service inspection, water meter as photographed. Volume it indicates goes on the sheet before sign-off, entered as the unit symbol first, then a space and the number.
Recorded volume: ft³ 4.03
